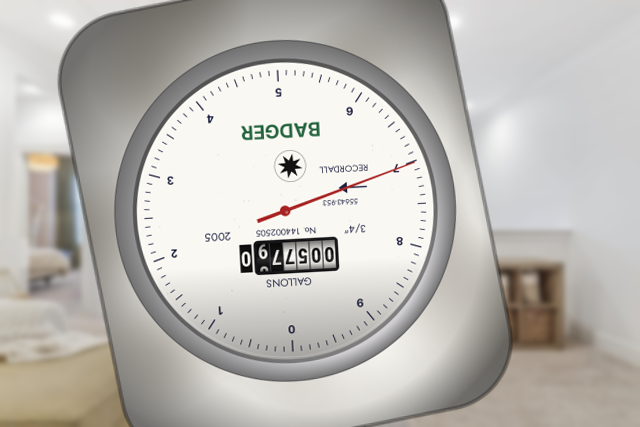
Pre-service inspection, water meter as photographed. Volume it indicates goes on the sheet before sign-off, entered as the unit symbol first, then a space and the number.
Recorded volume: gal 57787.0
